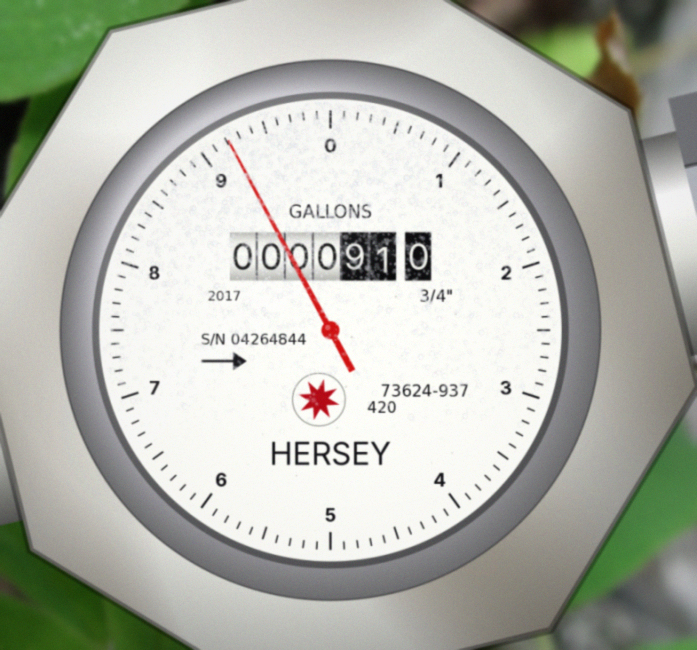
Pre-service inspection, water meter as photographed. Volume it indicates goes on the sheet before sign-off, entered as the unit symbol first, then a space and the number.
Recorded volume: gal 909.2
